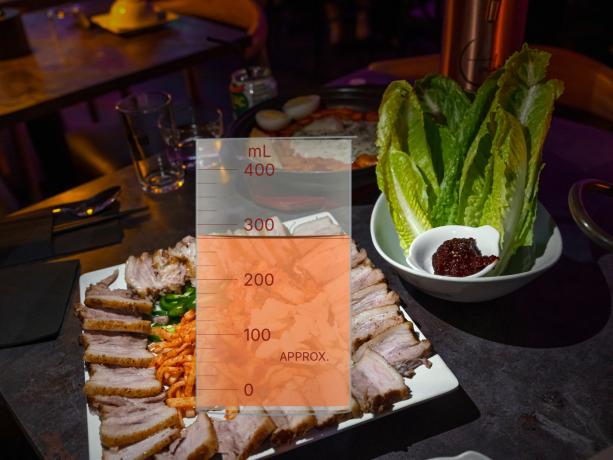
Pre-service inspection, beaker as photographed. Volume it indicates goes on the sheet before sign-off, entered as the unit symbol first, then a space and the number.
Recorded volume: mL 275
